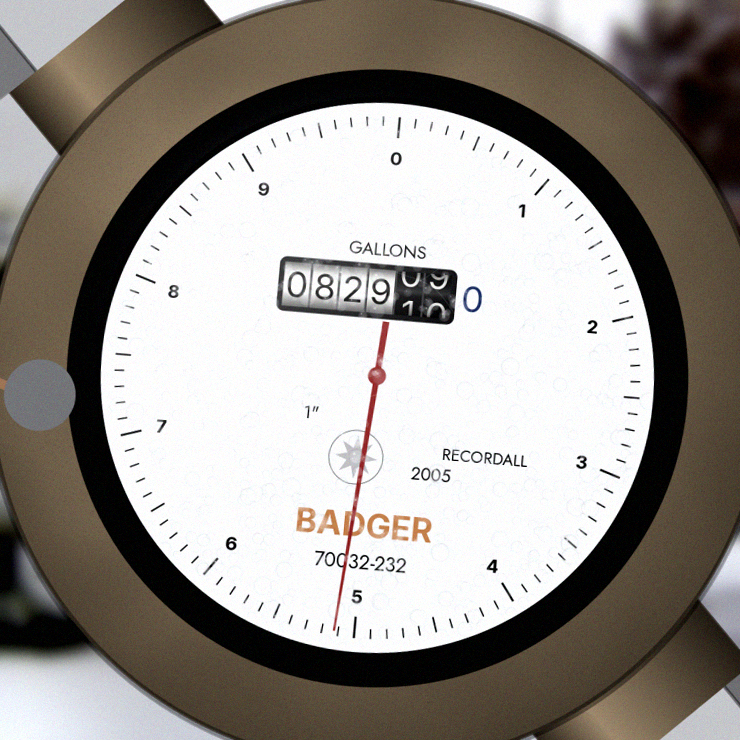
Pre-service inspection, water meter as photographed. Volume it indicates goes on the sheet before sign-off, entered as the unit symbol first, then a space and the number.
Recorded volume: gal 829095.1
